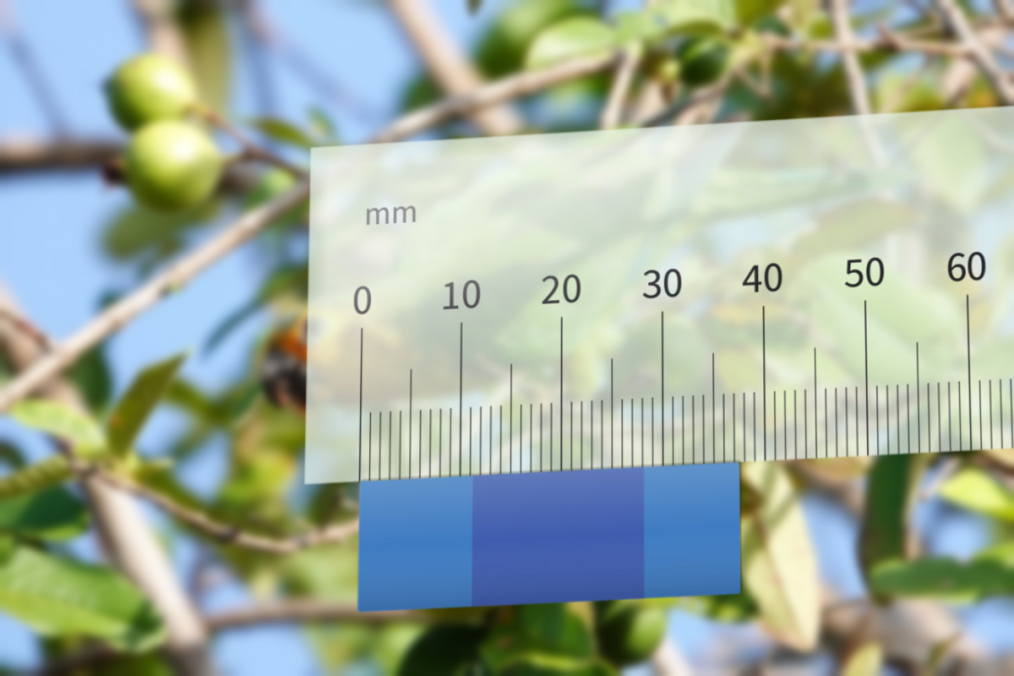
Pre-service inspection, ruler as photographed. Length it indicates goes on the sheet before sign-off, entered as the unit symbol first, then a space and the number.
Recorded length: mm 37.5
